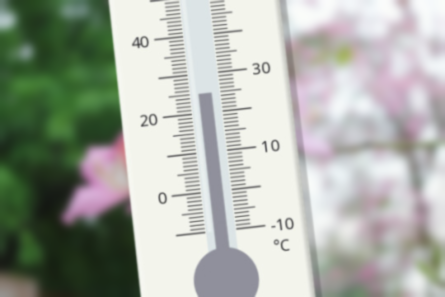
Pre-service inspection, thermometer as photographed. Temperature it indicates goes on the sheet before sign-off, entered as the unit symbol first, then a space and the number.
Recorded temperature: °C 25
